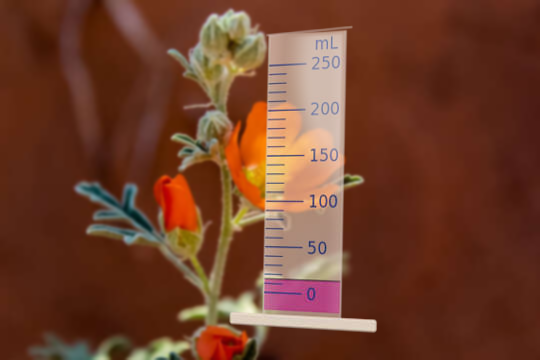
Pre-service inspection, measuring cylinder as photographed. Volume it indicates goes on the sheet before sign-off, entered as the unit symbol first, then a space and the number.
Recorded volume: mL 15
